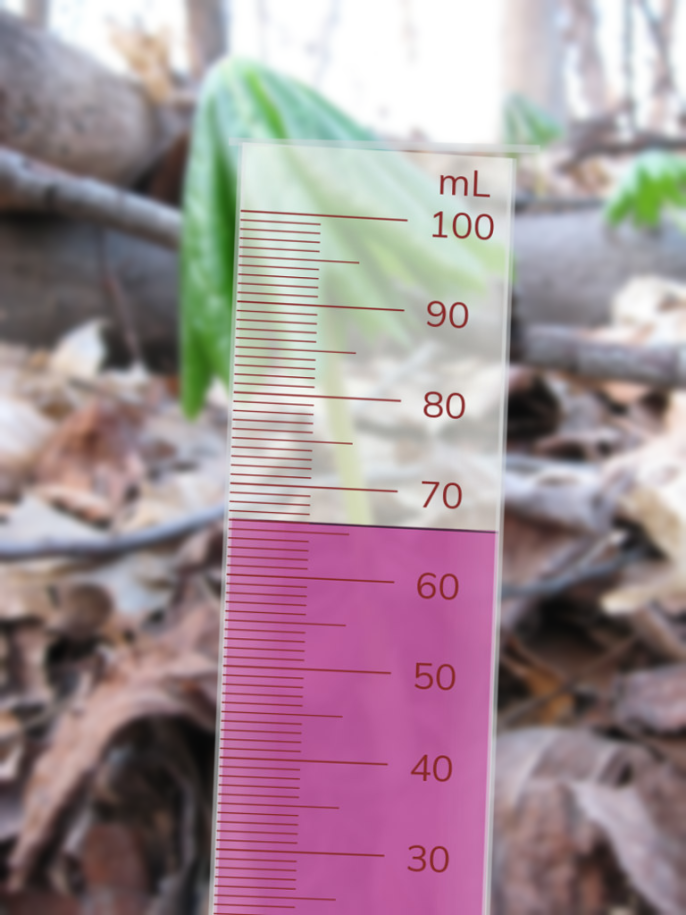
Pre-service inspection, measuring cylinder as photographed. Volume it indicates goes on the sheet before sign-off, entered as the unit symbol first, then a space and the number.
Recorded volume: mL 66
